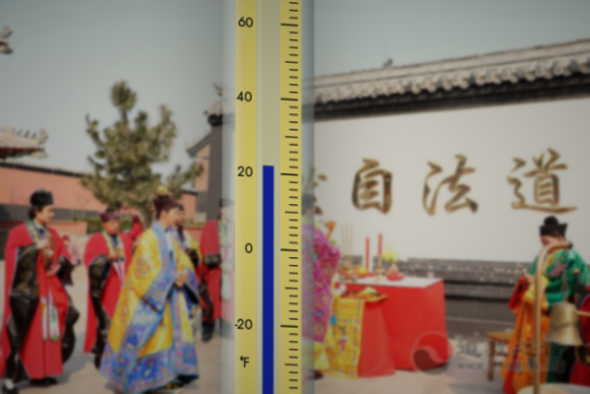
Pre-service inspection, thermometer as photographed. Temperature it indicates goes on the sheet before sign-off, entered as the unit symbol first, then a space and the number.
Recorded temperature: °F 22
